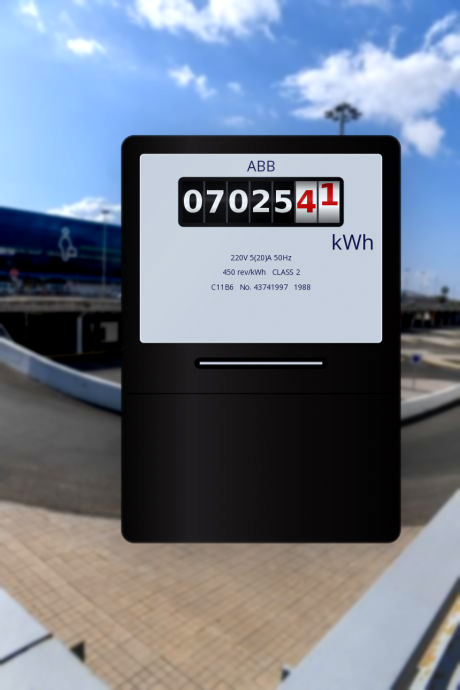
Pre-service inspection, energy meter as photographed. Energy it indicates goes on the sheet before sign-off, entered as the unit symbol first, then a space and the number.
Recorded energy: kWh 7025.41
